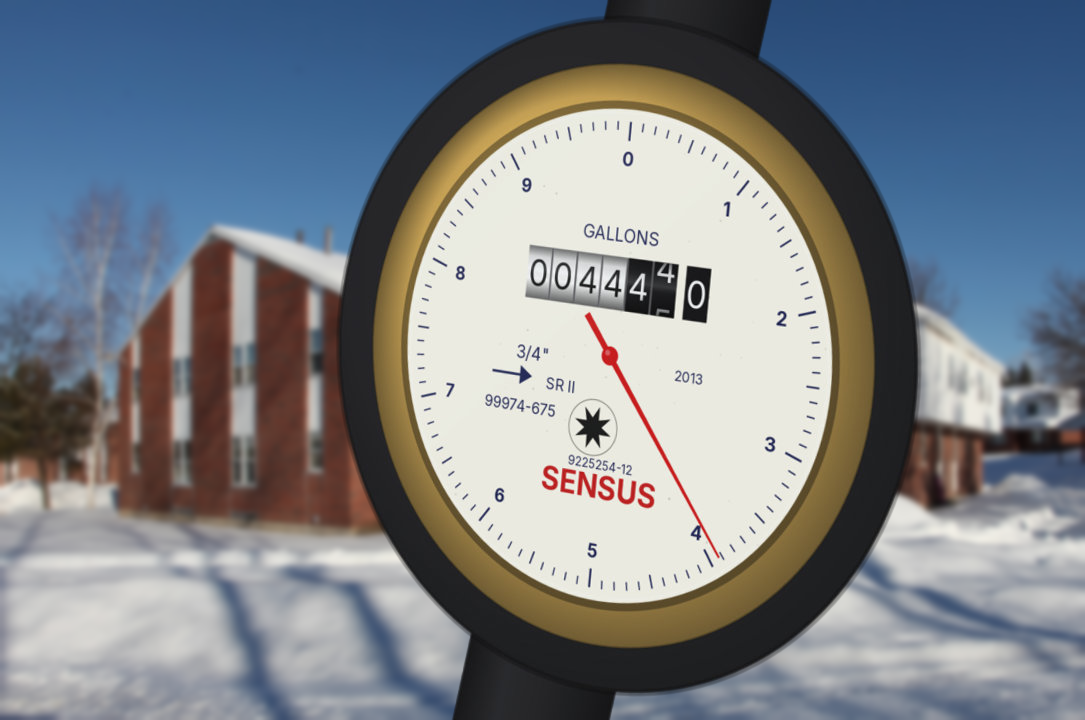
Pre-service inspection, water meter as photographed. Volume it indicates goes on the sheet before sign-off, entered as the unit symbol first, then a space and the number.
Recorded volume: gal 44443.9
